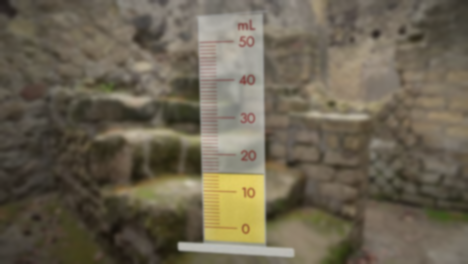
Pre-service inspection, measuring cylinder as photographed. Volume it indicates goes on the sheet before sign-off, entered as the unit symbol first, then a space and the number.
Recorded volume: mL 15
